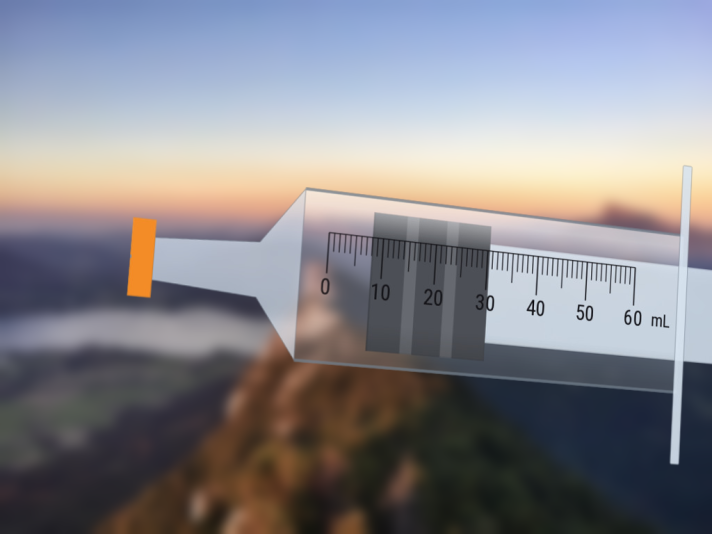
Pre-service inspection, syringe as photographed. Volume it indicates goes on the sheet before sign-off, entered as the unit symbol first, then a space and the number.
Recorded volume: mL 8
